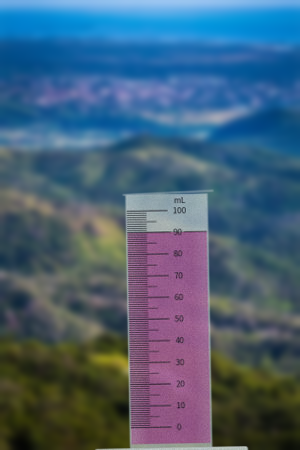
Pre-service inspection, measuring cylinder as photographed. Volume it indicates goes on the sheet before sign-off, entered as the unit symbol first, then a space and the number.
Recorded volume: mL 90
